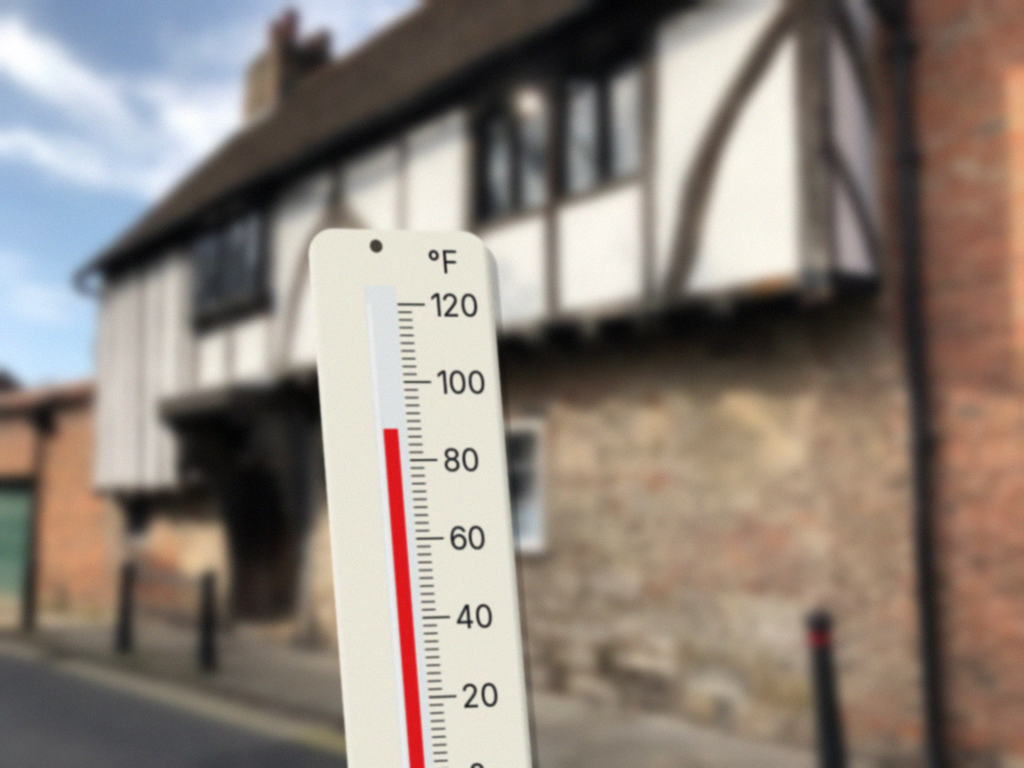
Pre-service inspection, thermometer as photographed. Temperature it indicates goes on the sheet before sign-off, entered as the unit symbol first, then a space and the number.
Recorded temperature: °F 88
